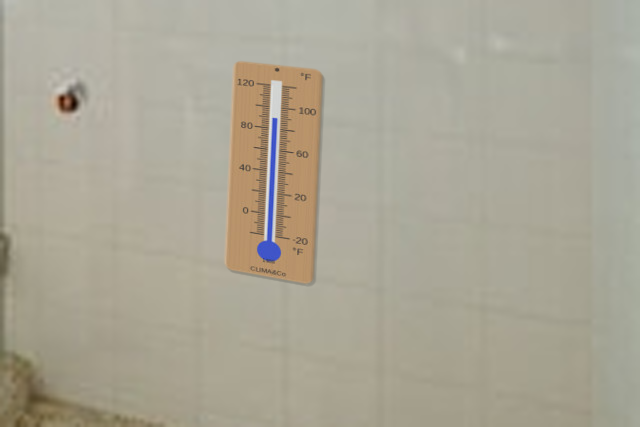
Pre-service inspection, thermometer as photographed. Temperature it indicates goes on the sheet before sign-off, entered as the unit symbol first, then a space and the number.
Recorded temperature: °F 90
